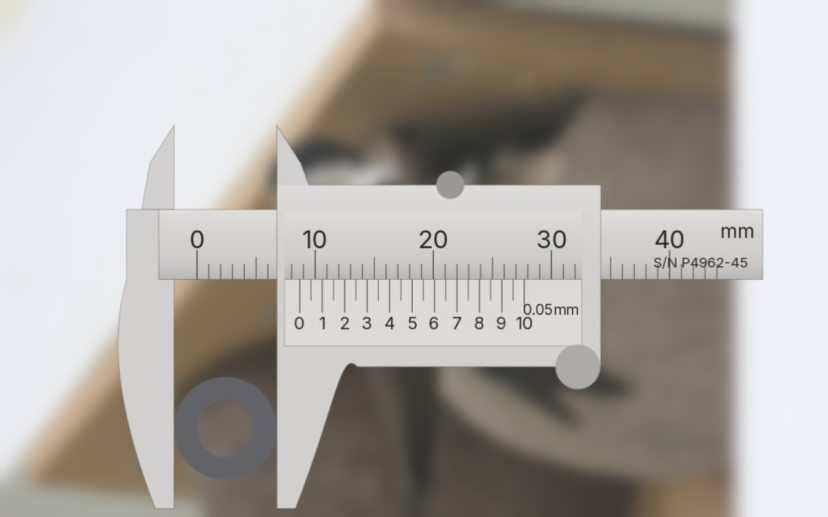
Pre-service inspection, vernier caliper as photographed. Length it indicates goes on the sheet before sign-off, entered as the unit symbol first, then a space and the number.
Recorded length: mm 8.7
